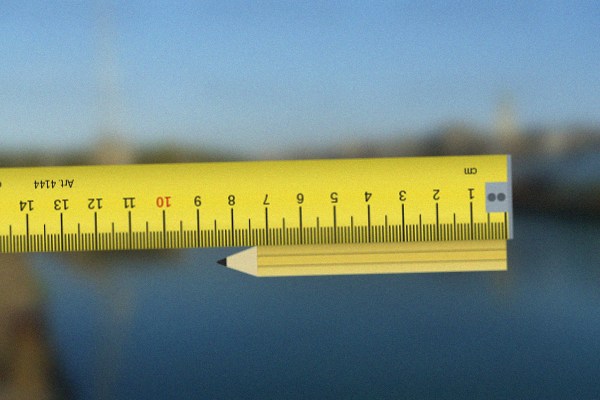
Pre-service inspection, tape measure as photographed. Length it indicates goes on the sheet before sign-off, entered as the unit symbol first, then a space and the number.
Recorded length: cm 8.5
